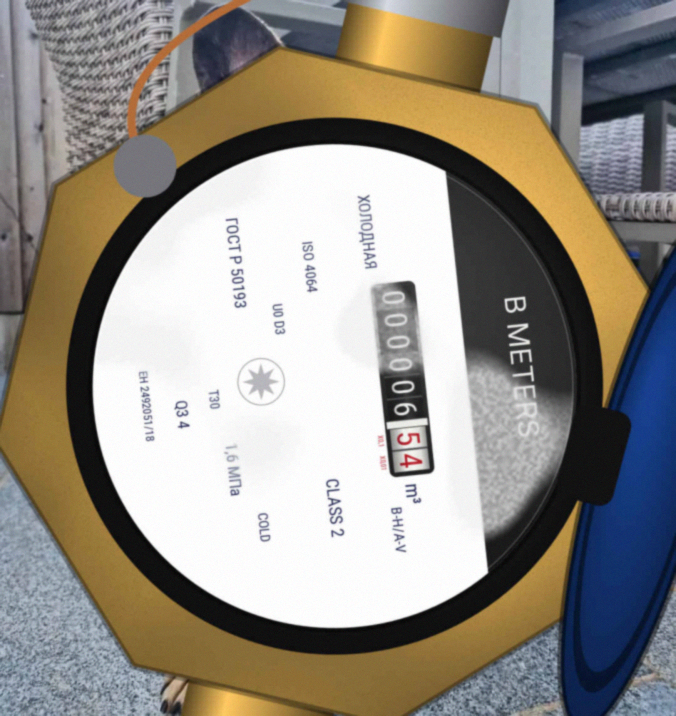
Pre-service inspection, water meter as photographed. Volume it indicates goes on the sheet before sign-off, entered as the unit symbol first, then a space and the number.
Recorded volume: m³ 6.54
